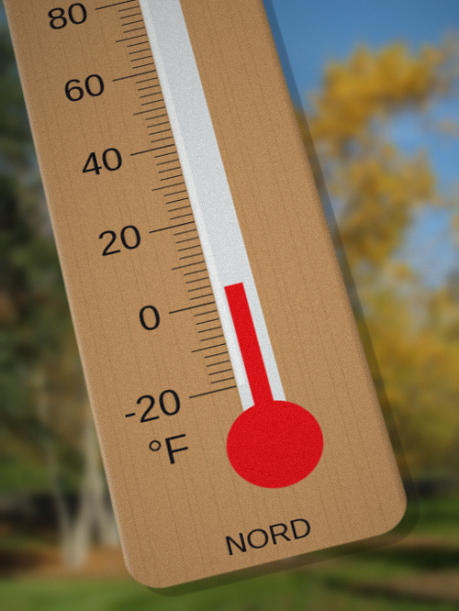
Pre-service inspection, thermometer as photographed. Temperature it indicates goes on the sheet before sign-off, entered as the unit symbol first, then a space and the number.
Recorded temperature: °F 3
